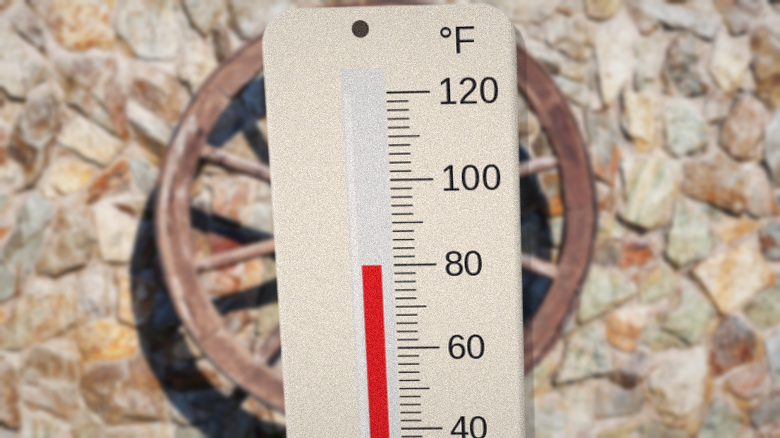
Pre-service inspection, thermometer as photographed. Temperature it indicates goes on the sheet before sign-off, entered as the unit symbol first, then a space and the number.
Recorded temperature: °F 80
